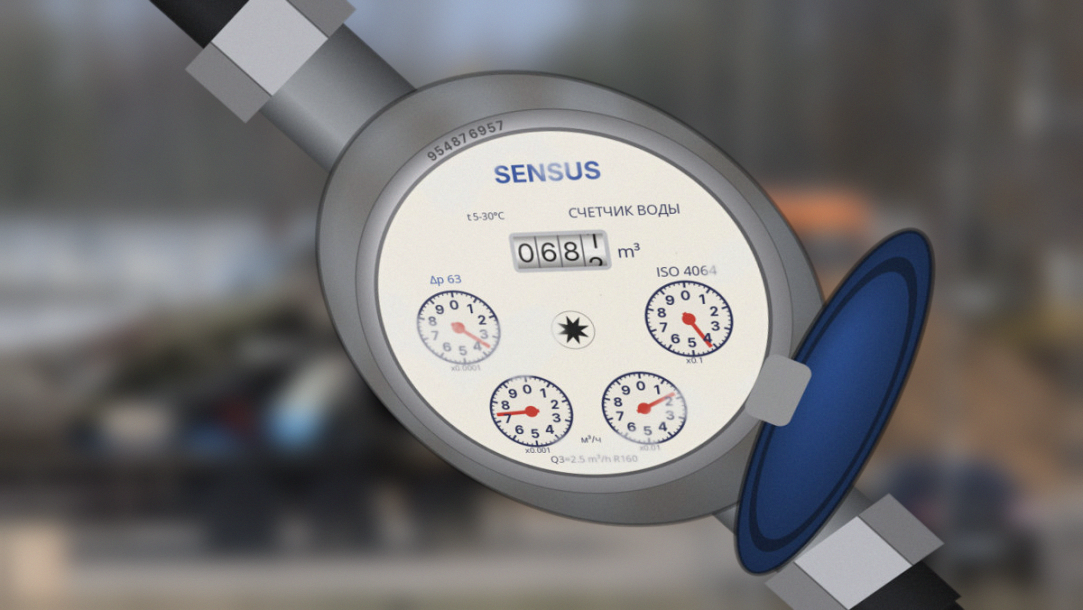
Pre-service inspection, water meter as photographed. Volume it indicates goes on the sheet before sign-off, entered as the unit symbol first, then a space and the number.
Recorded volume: m³ 681.4173
